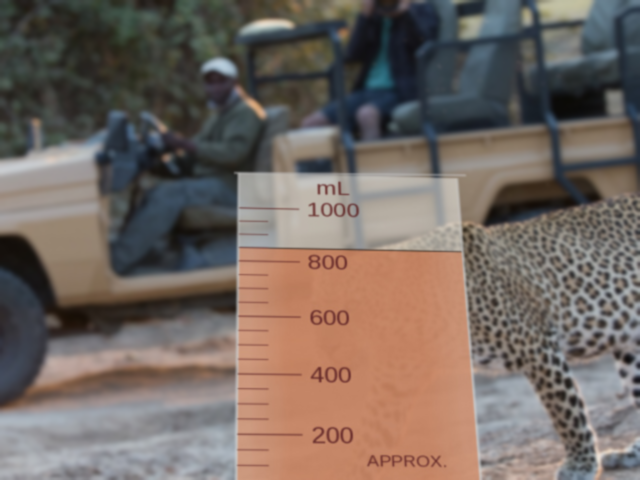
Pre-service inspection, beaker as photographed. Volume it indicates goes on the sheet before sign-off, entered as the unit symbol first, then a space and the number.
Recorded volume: mL 850
